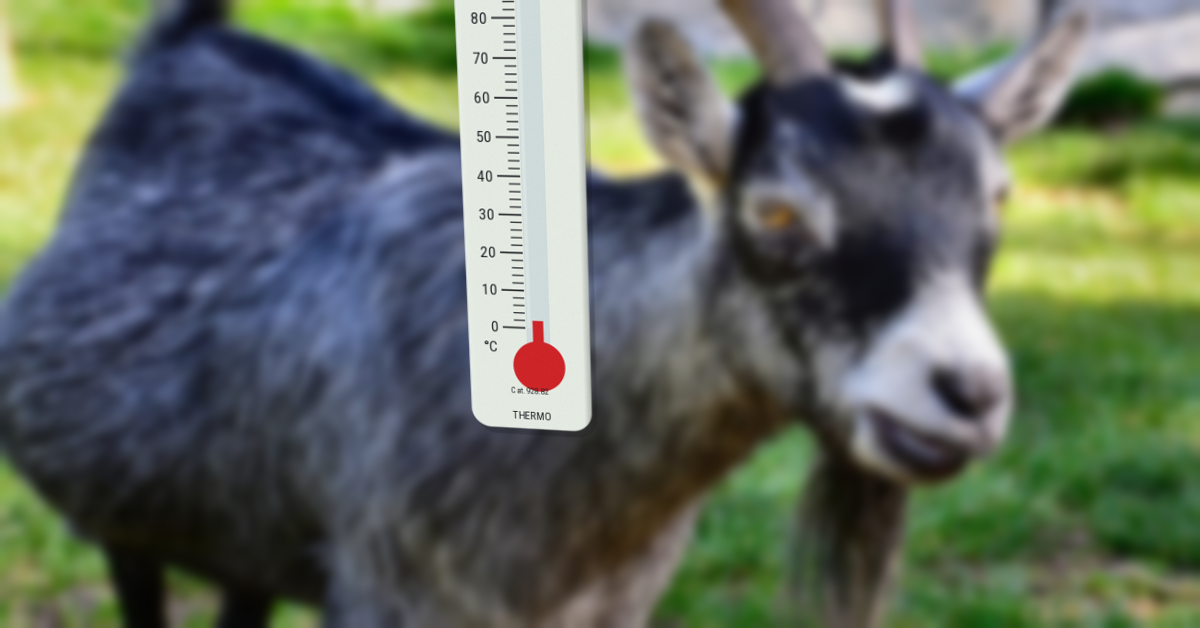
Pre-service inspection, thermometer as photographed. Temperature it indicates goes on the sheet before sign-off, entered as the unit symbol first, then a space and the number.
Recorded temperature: °C 2
